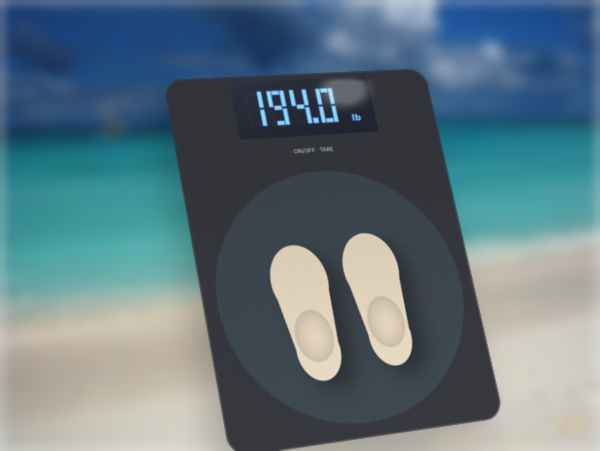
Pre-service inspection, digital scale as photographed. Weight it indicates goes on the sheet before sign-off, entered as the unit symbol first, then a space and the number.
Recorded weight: lb 194.0
